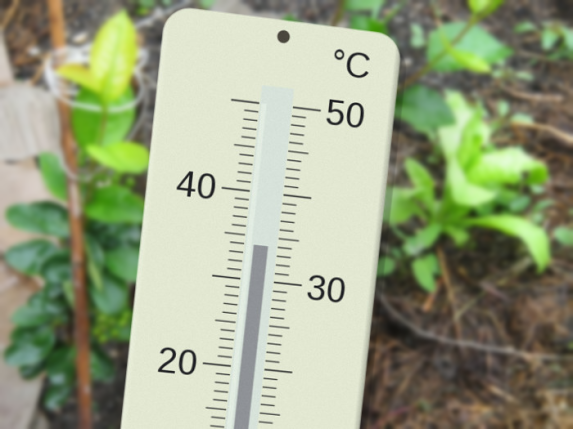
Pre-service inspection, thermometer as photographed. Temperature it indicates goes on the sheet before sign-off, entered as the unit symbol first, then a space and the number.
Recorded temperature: °C 34
